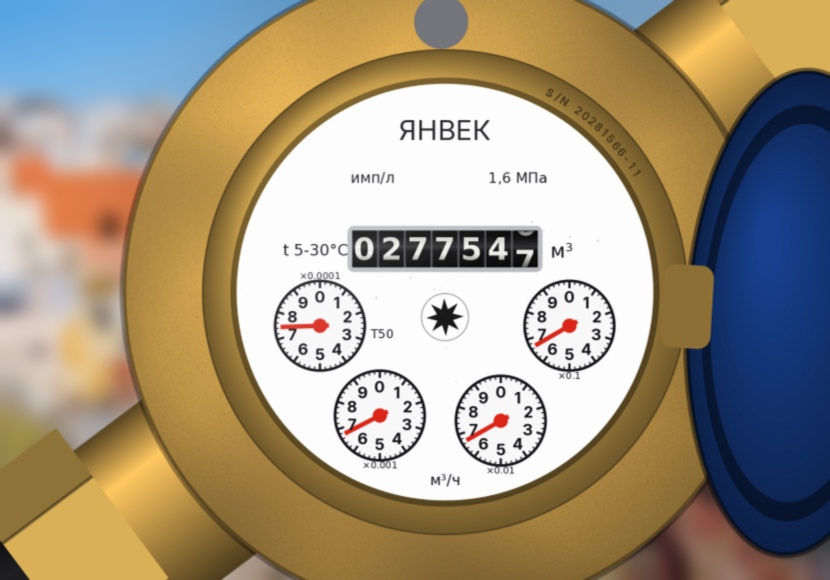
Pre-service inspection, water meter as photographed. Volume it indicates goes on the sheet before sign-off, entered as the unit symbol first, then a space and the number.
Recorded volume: m³ 277546.6667
